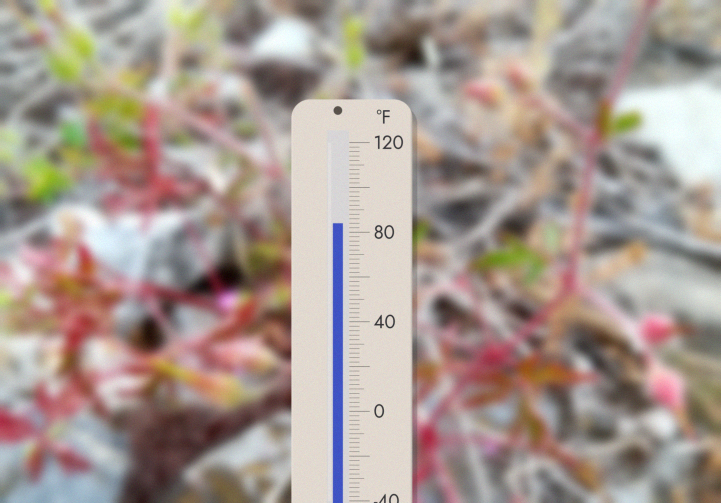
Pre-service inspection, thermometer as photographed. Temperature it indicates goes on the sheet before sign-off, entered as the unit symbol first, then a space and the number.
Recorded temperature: °F 84
